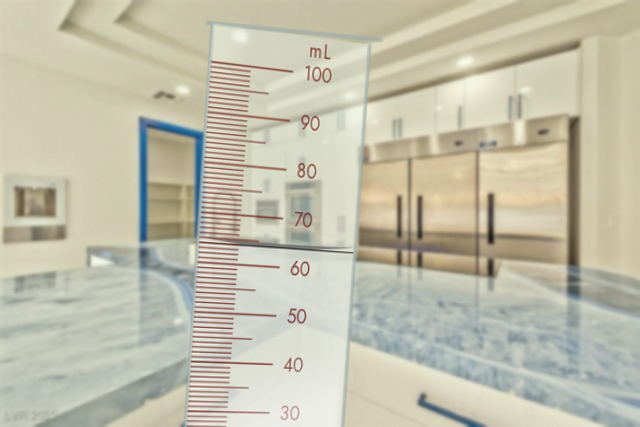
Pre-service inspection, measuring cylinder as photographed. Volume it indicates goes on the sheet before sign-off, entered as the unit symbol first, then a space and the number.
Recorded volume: mL 64
